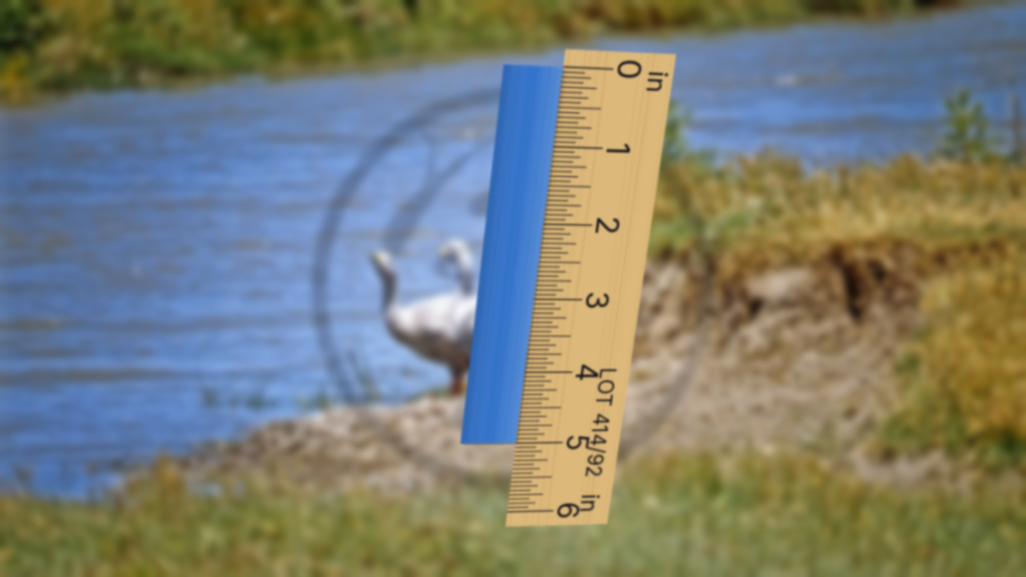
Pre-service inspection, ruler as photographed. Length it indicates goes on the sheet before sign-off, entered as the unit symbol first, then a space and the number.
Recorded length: in 5
